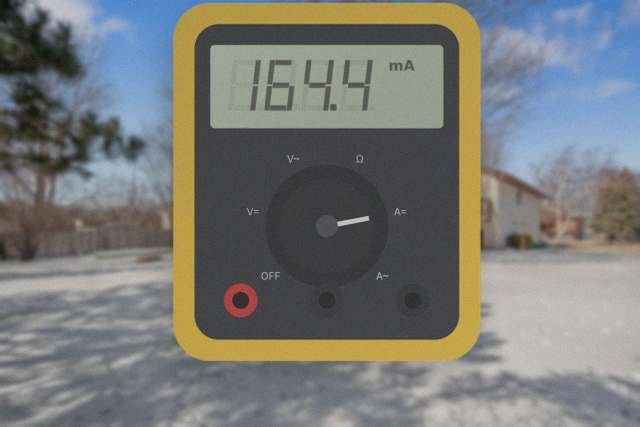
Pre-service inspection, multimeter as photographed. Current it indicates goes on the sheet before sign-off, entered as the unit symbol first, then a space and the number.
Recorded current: mA 164.4
